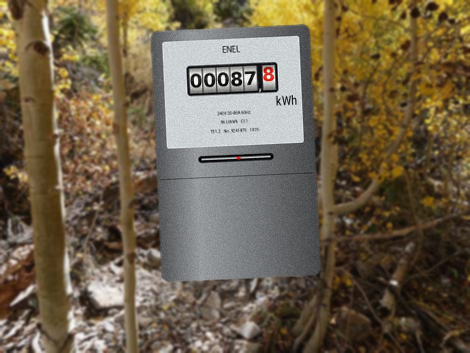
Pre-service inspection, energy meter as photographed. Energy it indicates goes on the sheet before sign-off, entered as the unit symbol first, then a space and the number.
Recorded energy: kWh 87.8
